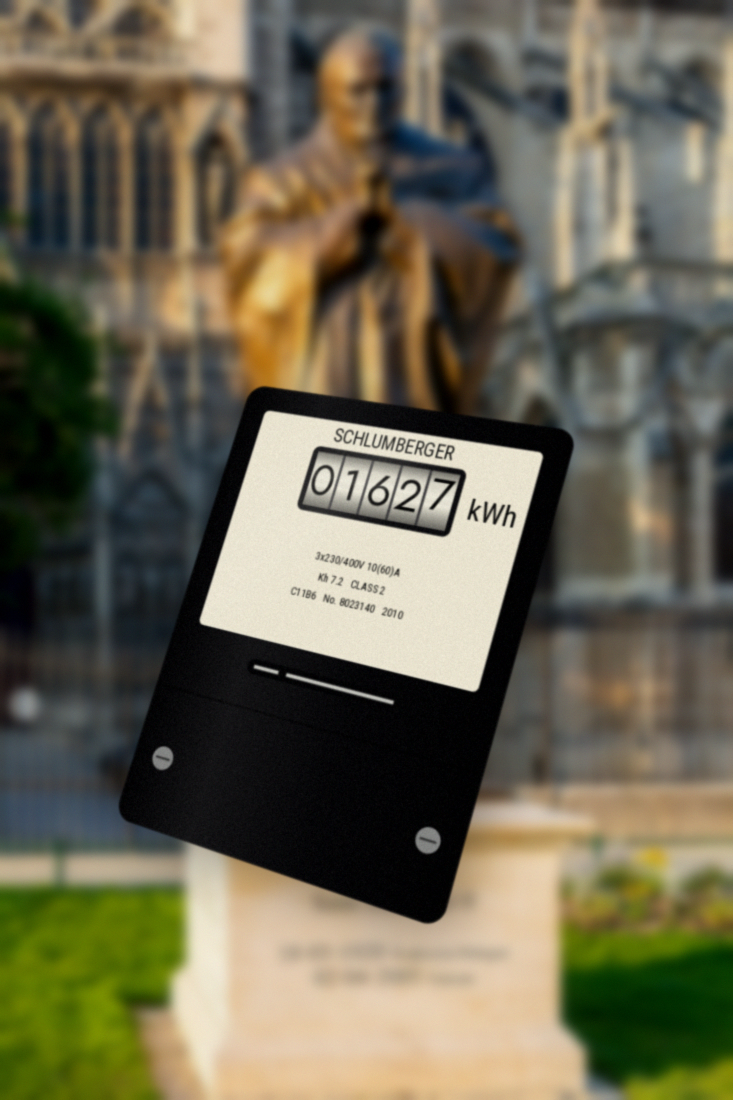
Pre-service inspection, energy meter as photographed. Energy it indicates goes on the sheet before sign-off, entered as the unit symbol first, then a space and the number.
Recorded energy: kWh 1627
